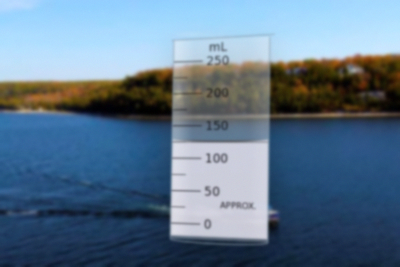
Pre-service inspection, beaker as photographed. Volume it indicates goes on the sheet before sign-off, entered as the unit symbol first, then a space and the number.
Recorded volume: mL 125
